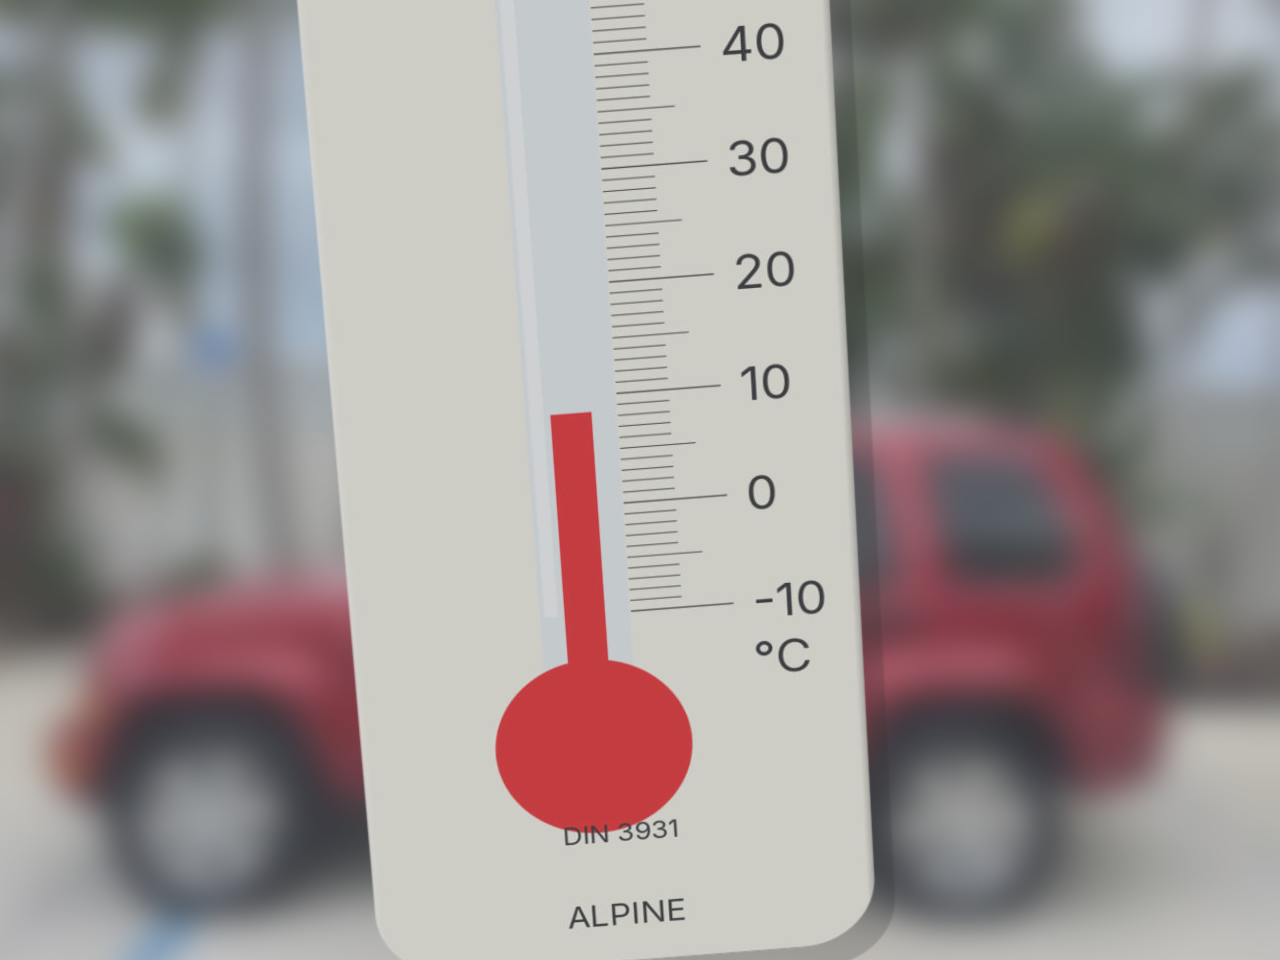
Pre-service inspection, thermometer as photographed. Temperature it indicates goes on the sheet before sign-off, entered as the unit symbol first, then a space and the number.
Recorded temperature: °C 8.5
